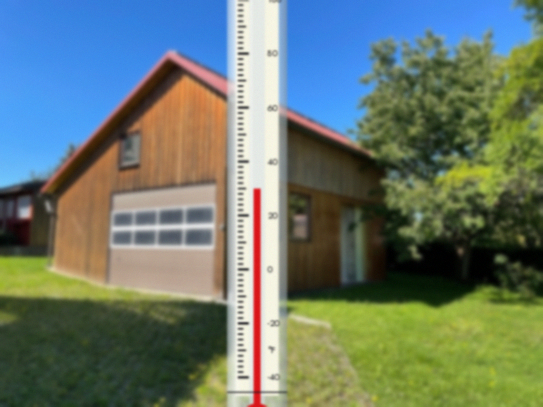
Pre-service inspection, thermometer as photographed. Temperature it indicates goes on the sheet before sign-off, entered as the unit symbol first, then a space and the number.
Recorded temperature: °F 30
